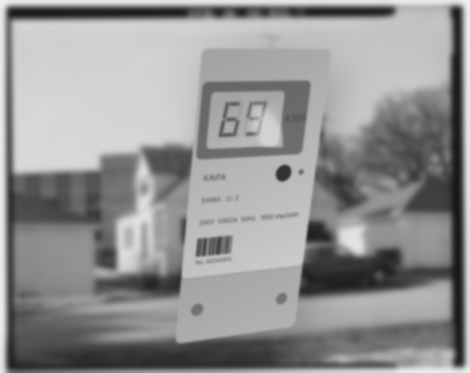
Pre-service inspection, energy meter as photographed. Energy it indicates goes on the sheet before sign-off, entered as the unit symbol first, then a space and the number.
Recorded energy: kWh 69
